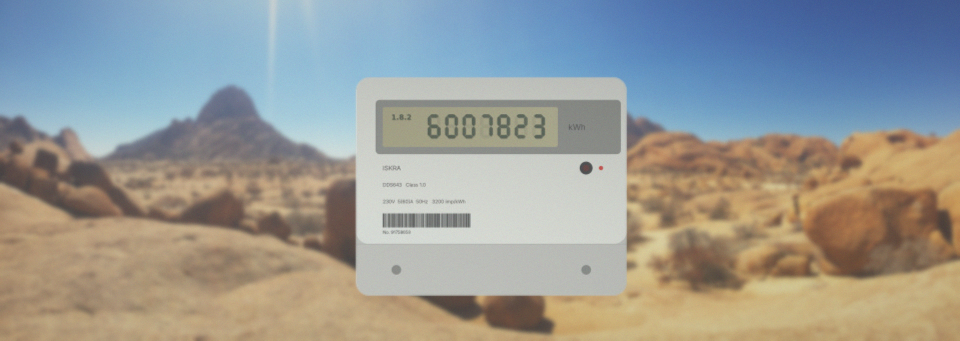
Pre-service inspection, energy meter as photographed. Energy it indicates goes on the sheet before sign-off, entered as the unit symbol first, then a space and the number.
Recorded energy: kWh 6007823
